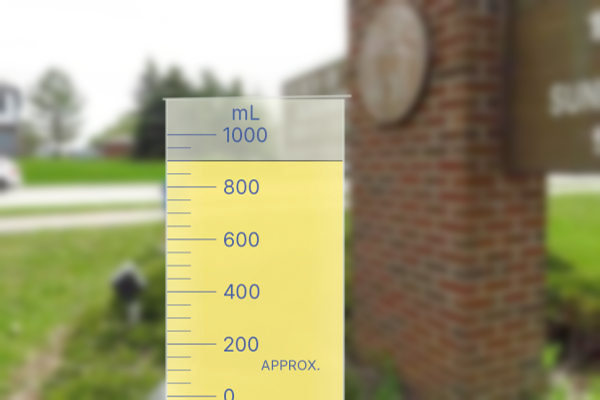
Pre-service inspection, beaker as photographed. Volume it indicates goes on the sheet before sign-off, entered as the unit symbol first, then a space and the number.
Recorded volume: mL 900
